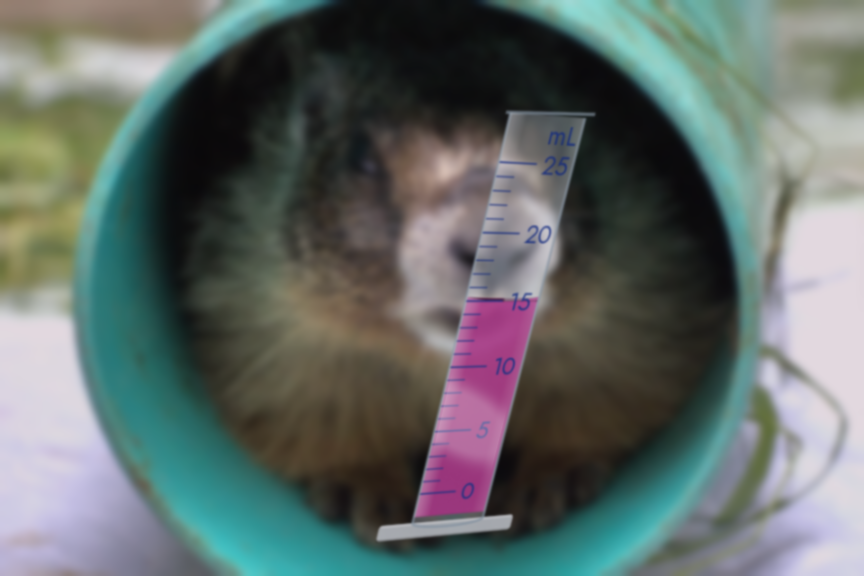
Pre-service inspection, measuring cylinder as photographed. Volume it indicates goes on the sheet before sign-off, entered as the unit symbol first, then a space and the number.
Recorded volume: mL 15
